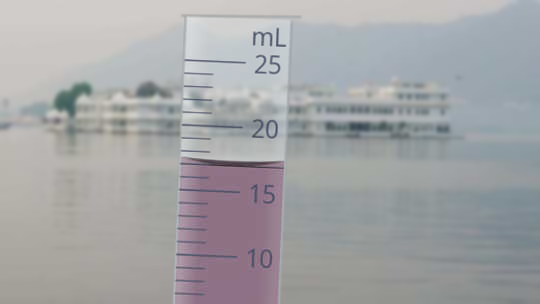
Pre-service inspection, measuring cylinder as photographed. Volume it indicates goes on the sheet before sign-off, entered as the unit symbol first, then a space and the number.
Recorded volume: mL 17
